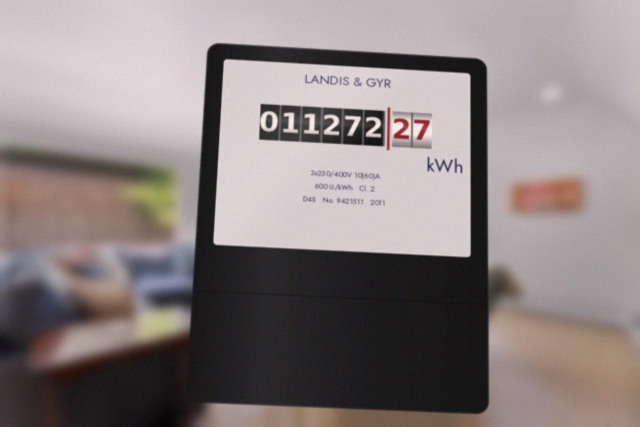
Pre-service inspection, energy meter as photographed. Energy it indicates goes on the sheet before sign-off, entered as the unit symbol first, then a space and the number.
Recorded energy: kWh 11272.27
